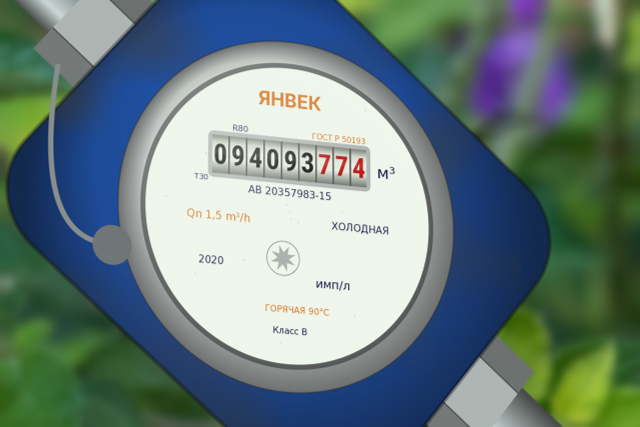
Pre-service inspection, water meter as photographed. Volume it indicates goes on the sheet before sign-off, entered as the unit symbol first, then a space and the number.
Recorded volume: m³ 94093.774
